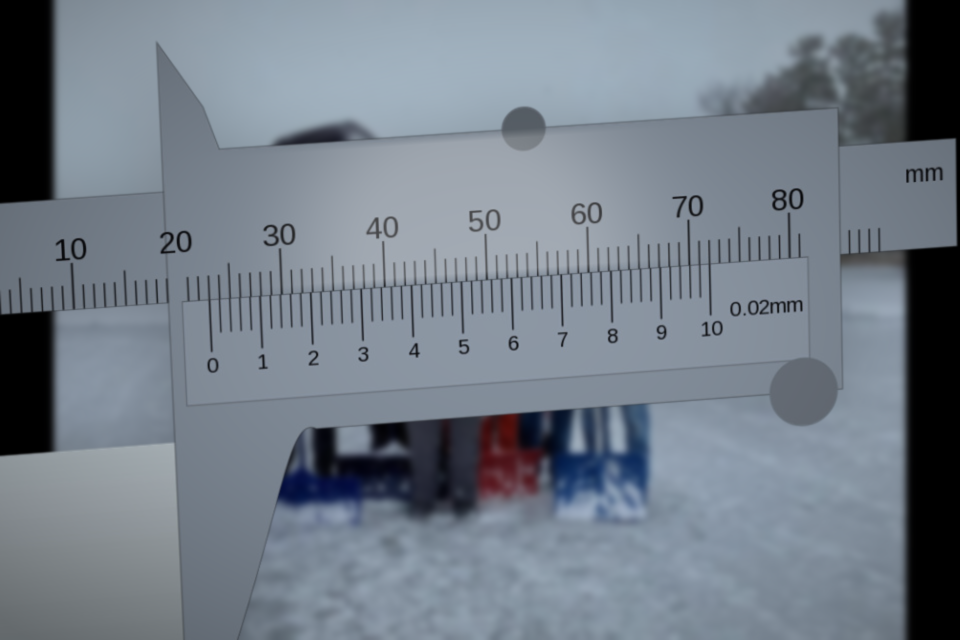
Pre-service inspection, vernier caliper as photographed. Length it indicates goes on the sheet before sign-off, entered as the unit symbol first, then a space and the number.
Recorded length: mm 23.0
